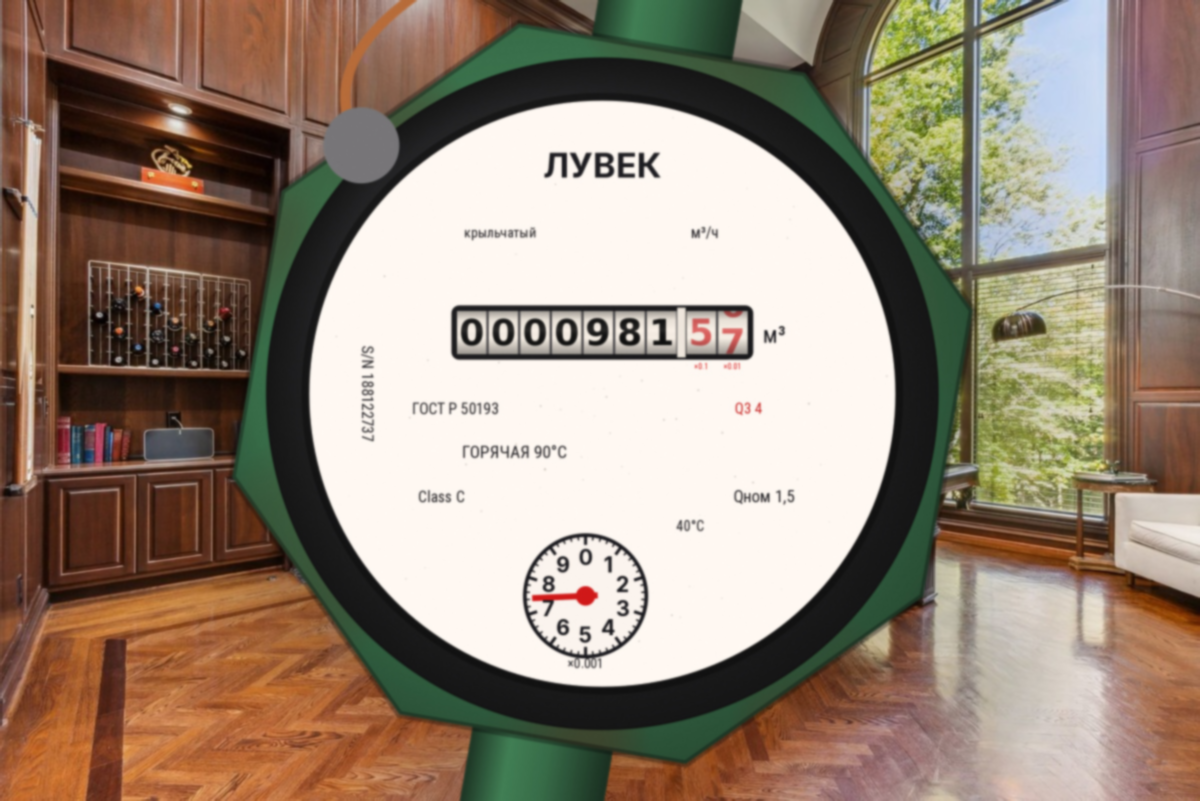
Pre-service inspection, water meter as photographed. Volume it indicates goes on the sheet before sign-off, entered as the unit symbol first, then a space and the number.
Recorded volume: m³ 981.567
